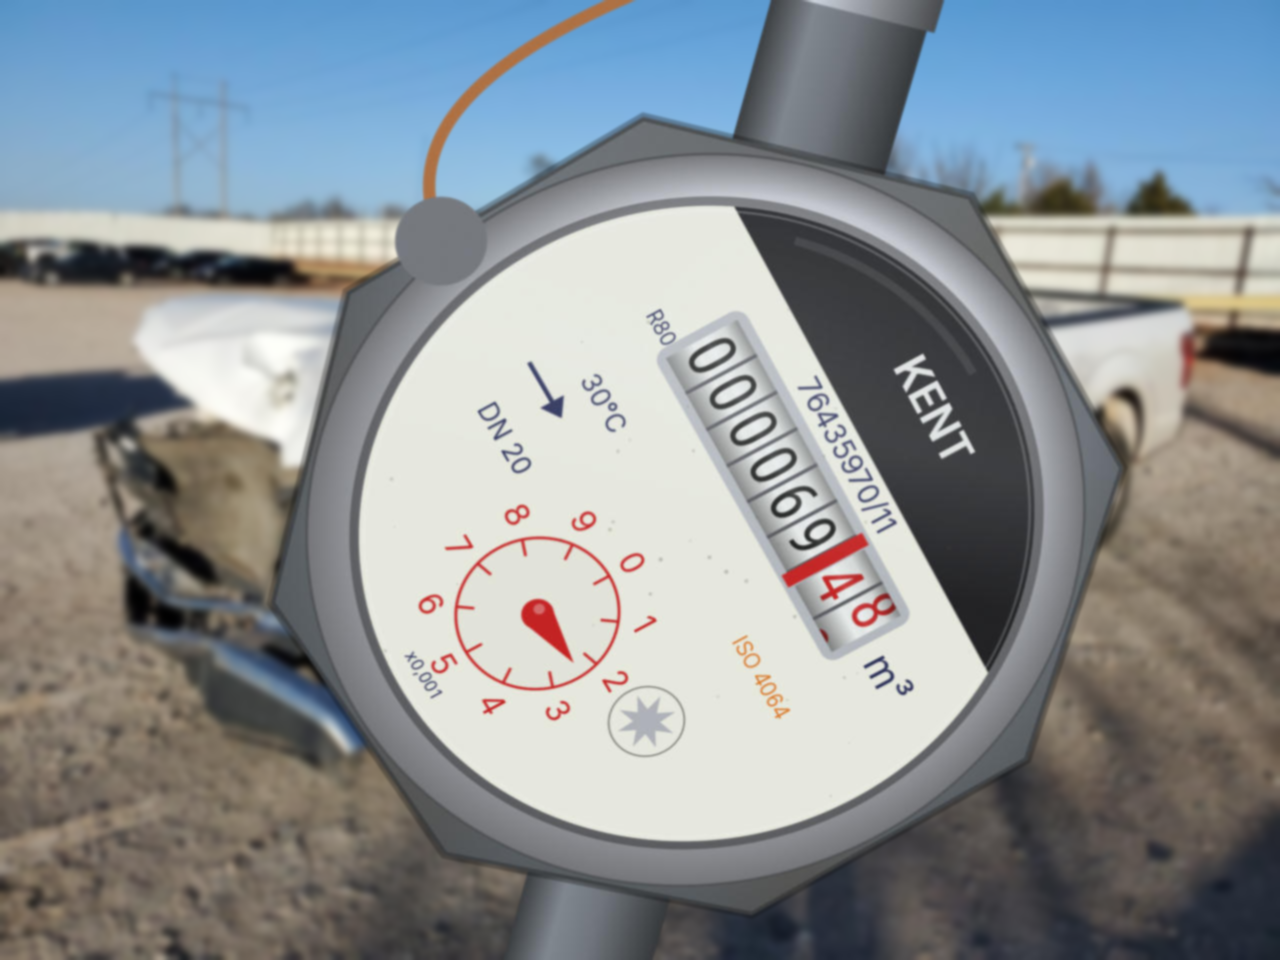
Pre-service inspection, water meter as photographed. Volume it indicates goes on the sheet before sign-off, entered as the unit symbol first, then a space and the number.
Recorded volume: m³ 69.482
